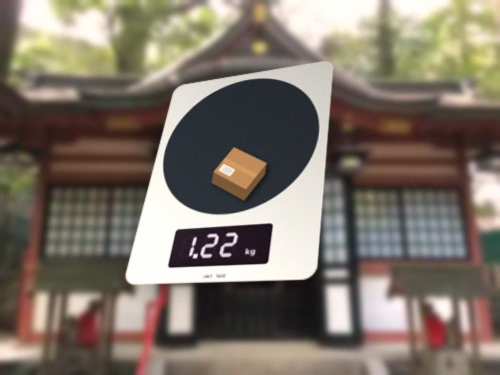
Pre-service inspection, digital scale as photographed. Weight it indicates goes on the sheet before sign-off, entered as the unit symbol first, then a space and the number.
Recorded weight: kg 1.22
